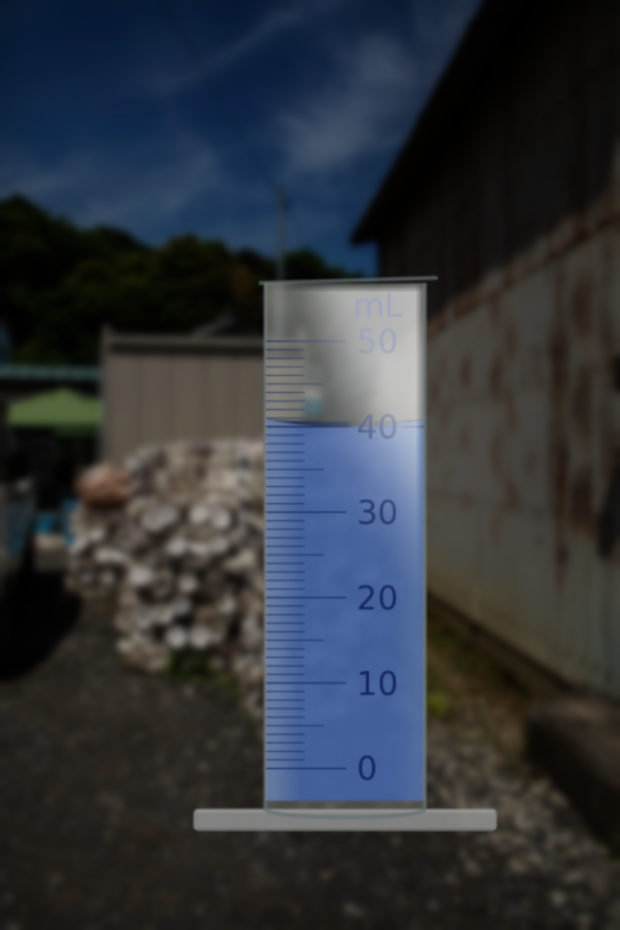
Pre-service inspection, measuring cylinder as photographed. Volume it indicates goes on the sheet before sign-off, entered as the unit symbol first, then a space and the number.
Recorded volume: mL 40
